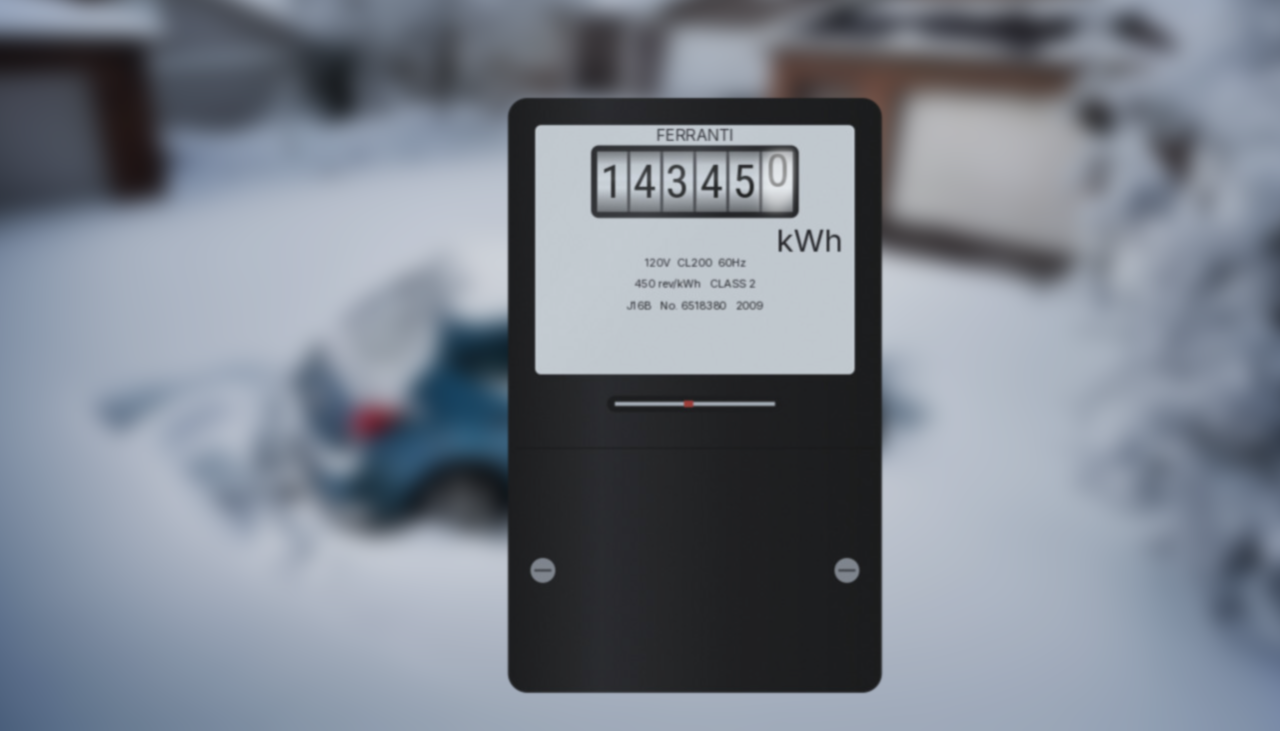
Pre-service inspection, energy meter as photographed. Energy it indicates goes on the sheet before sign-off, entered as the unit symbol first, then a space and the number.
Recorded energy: kWh 143450
